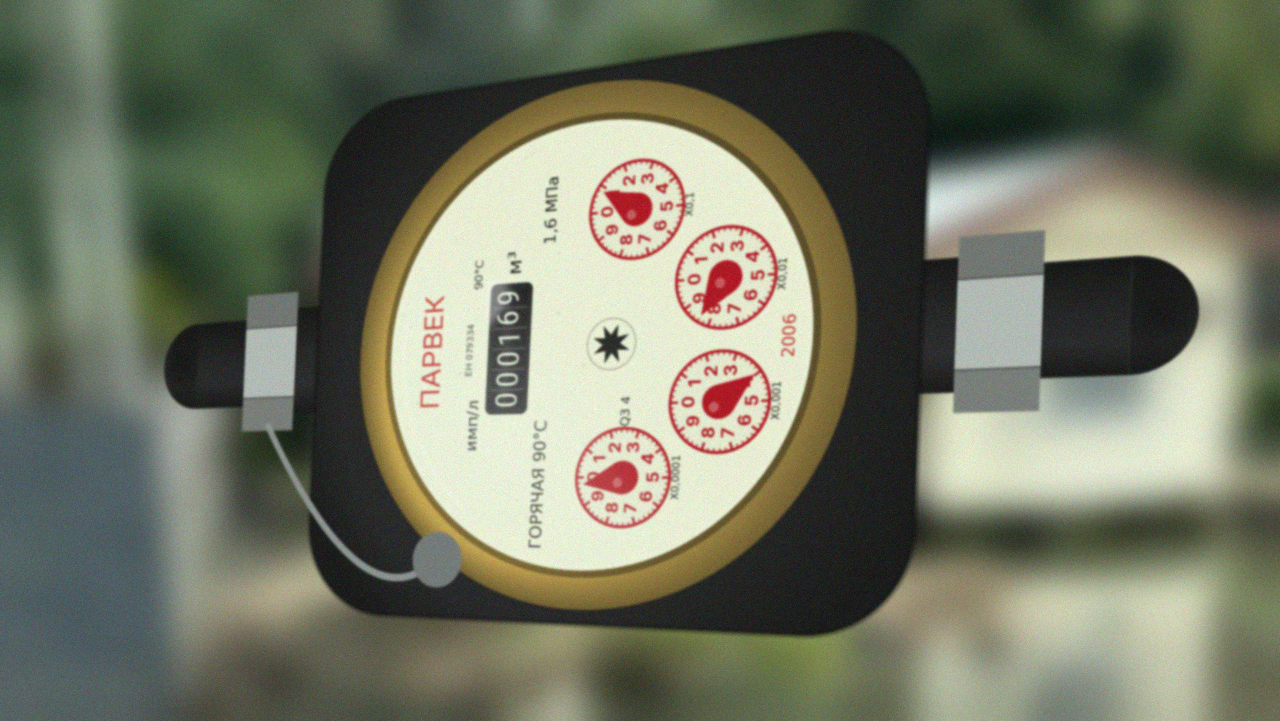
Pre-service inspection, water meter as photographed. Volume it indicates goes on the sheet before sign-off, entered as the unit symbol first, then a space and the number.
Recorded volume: m³ 169.0839
